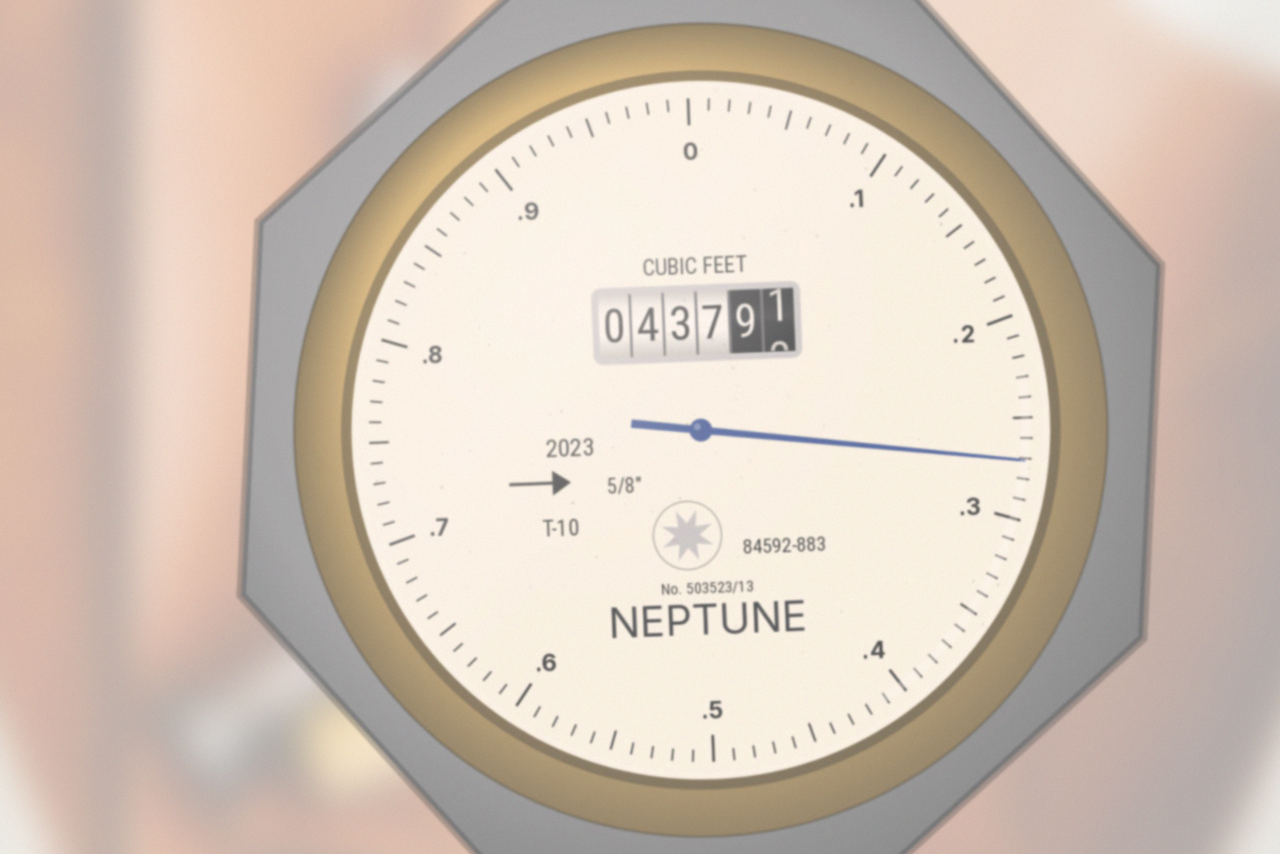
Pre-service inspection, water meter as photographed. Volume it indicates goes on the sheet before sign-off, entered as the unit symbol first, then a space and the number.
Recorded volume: ft³ 43791.27
